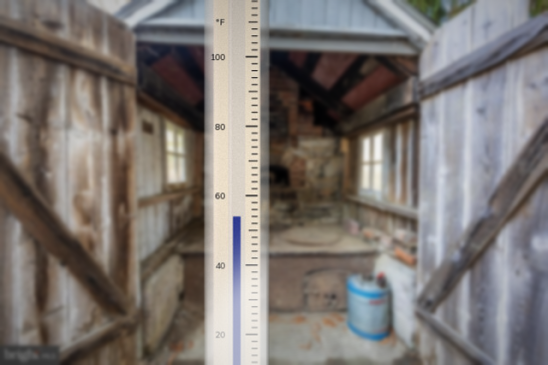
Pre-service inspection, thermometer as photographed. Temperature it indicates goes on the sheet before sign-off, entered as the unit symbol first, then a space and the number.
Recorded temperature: °F 54
